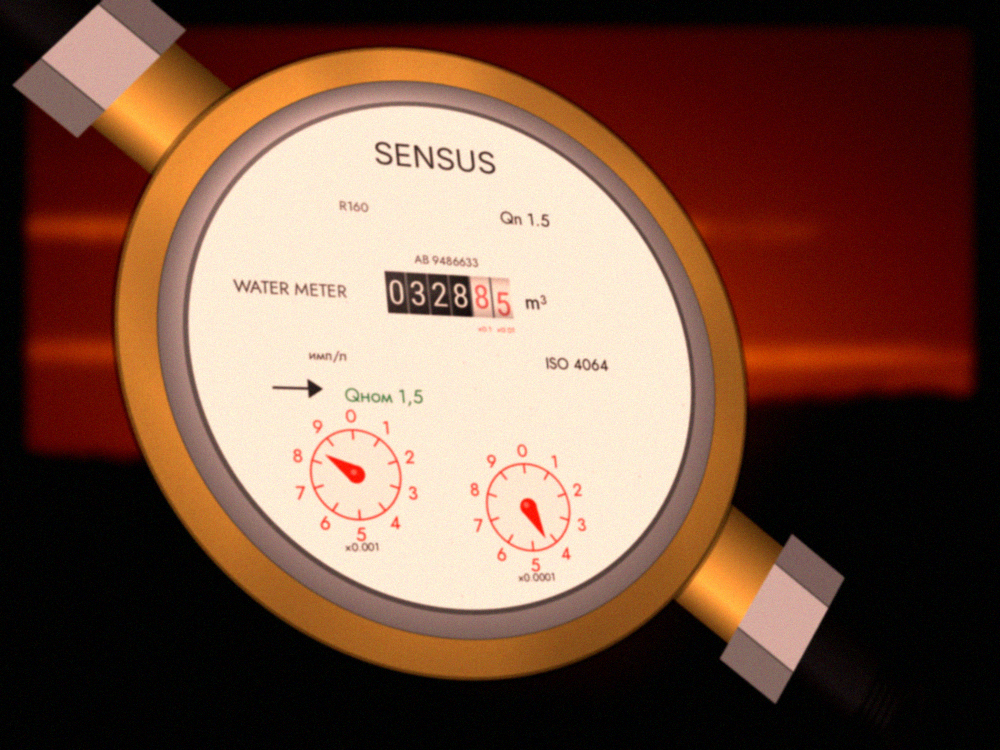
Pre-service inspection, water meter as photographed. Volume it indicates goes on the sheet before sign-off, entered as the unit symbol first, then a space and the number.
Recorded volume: m³ 328.8484
